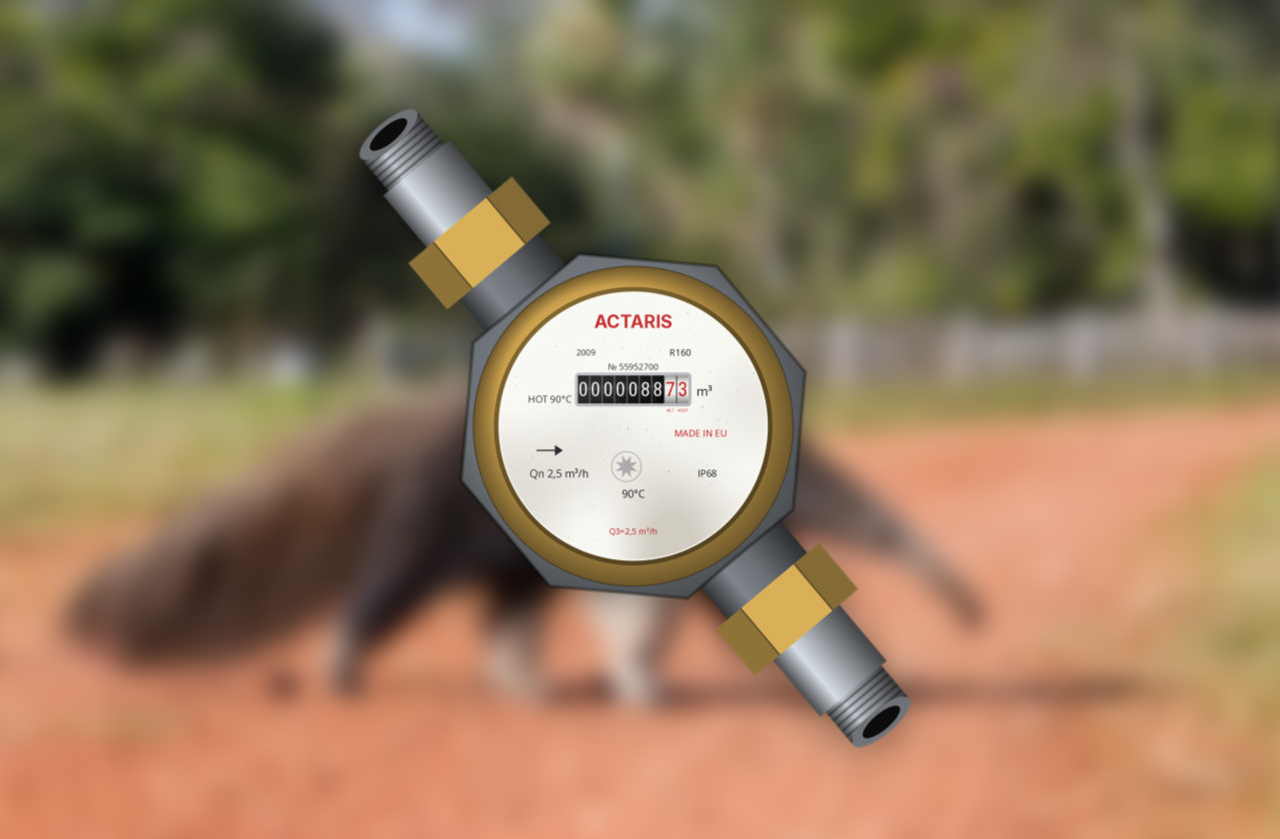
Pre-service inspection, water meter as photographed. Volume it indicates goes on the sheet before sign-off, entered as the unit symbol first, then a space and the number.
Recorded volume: m³ 88.73
